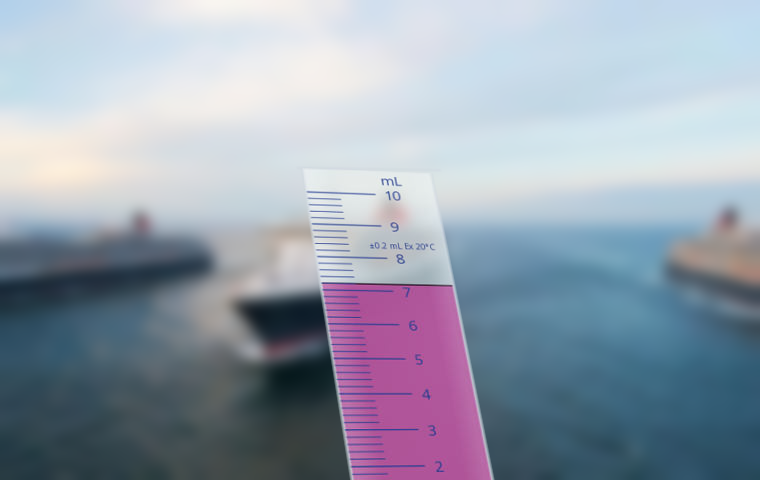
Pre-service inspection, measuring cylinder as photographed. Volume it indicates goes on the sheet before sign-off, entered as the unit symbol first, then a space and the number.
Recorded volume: mL 7.2
